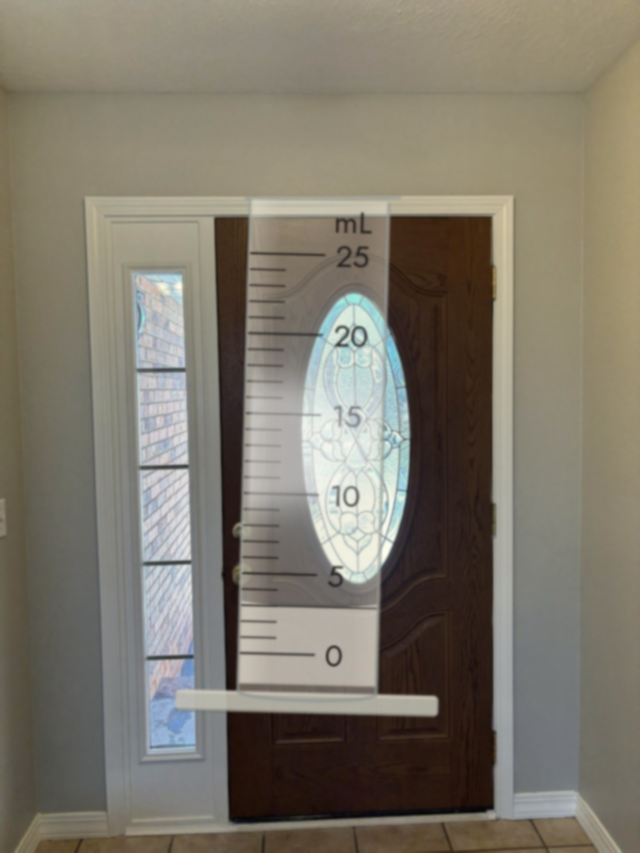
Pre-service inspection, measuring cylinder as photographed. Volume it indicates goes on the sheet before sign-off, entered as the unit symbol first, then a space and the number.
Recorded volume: mL 3
